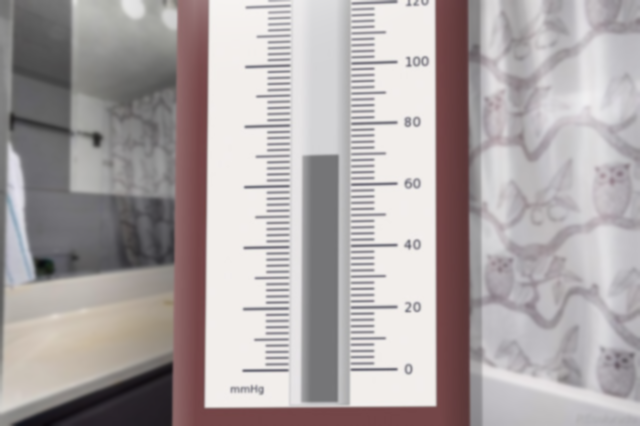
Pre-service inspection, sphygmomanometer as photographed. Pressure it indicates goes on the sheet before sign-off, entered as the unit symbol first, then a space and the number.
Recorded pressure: mmHg 70
